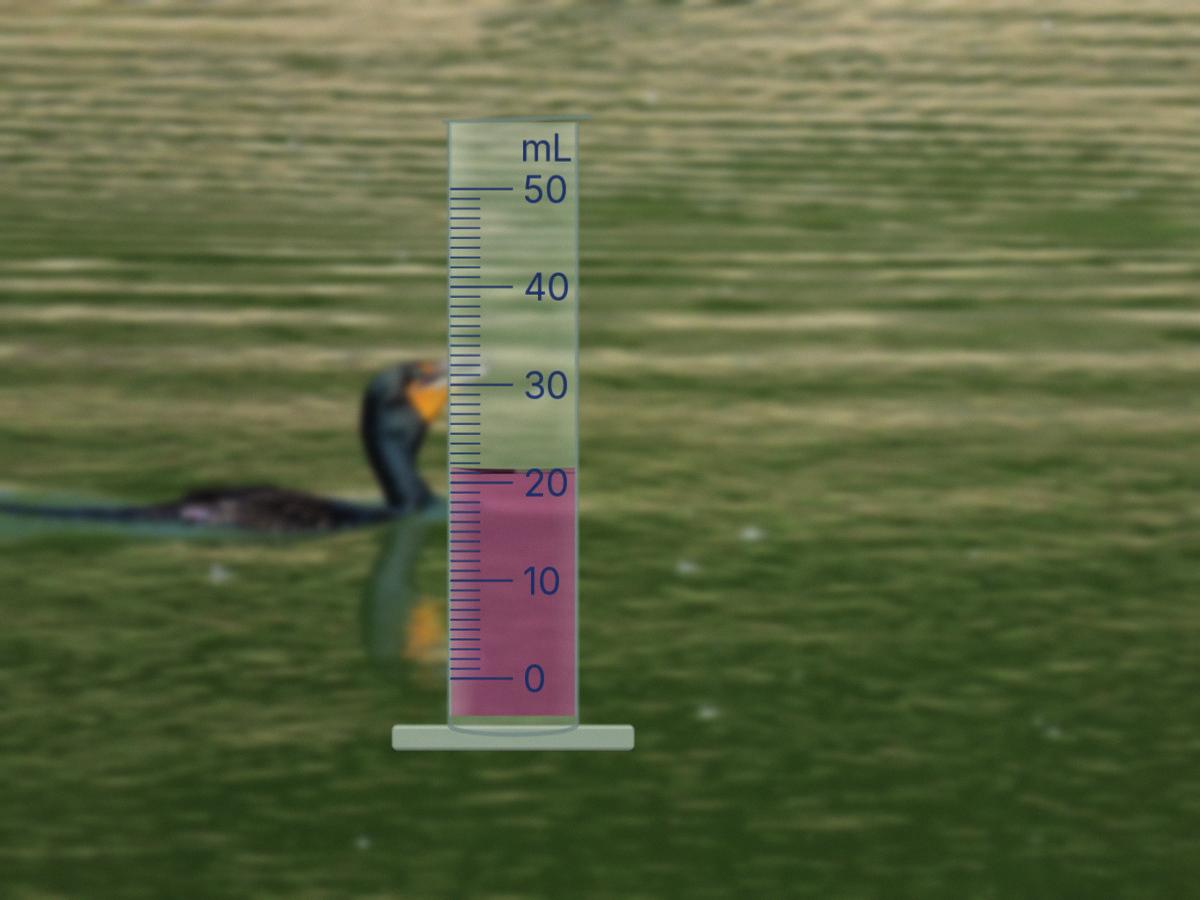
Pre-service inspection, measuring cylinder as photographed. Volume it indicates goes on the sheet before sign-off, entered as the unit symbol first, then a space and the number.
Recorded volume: mL 21
